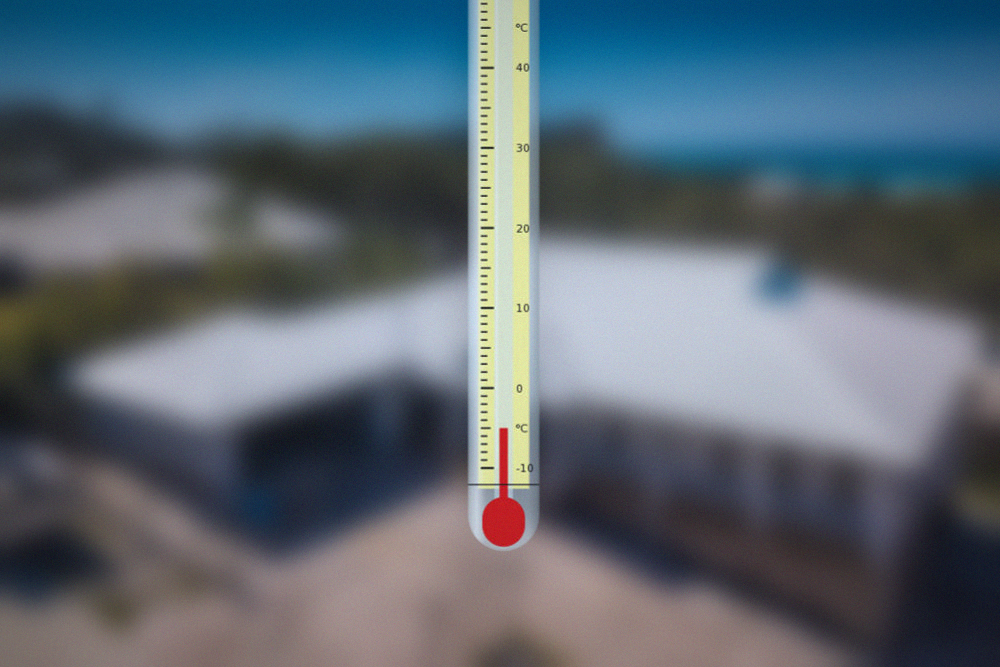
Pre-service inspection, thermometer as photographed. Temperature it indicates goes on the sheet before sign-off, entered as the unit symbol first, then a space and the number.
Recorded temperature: °C -5
